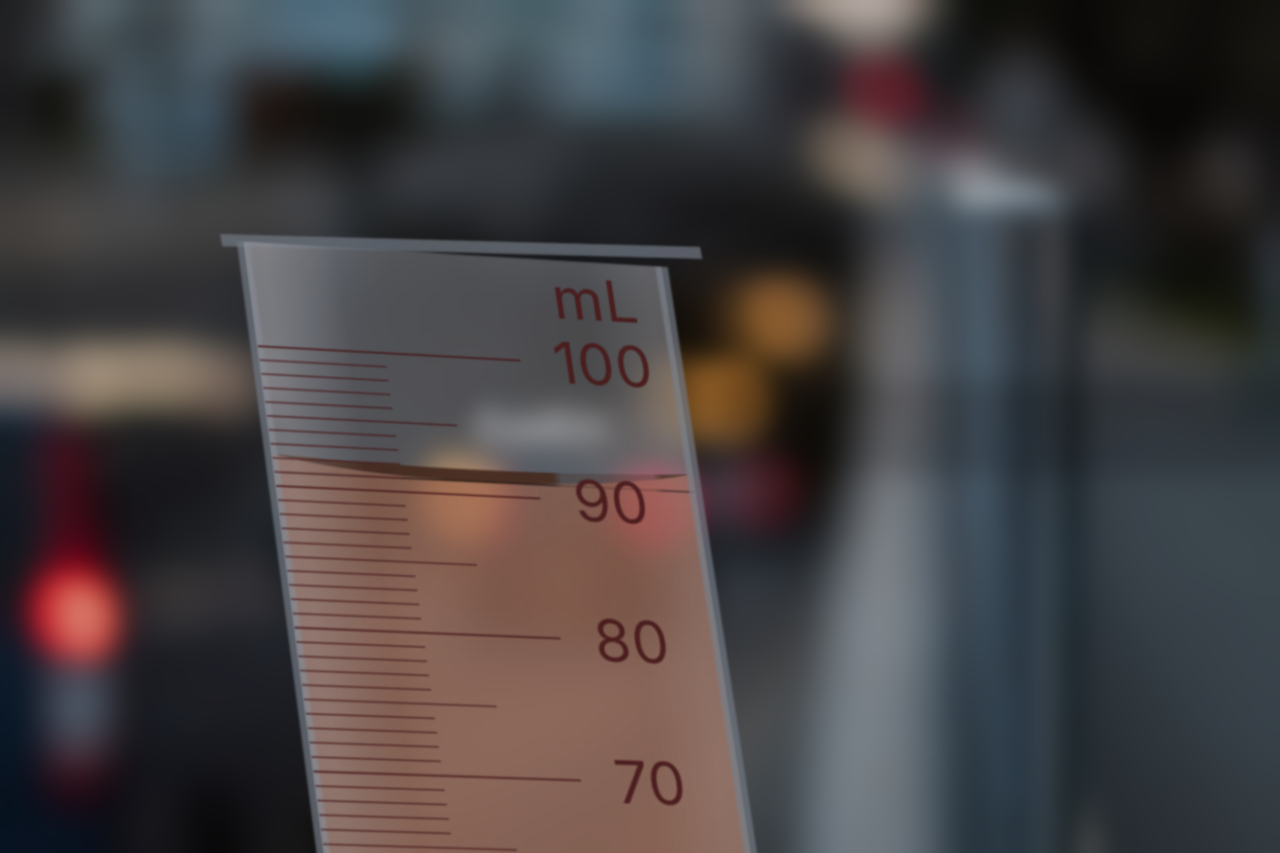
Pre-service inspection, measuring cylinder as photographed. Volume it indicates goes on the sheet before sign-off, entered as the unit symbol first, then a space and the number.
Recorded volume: mL 91
